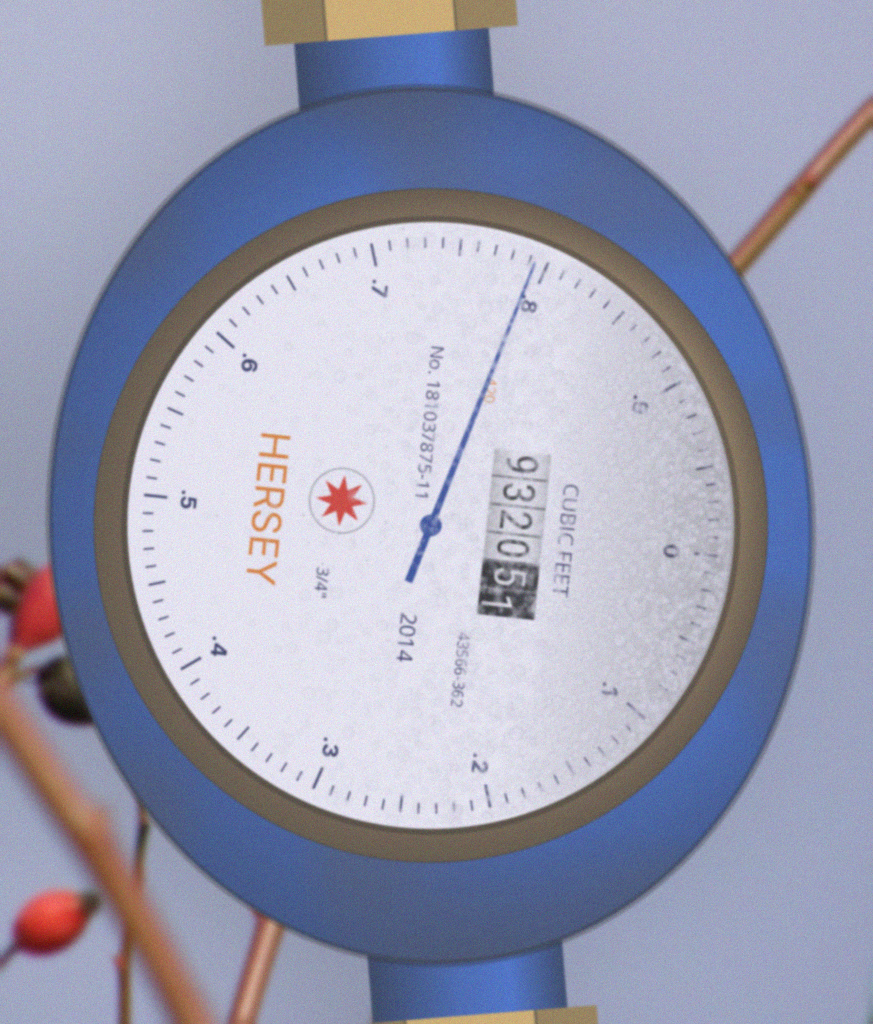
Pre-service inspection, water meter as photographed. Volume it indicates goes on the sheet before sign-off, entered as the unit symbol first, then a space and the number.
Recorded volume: ft³ 932050.79
